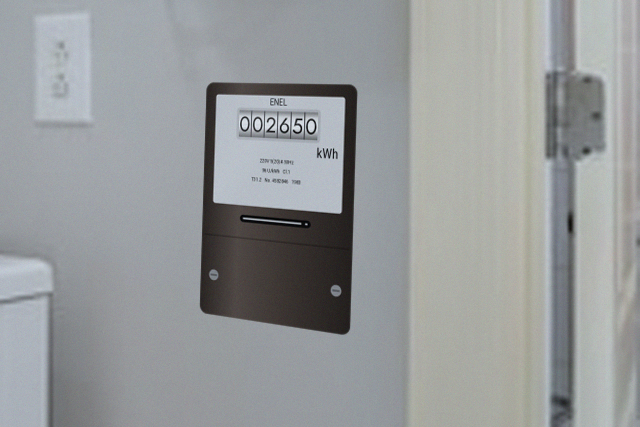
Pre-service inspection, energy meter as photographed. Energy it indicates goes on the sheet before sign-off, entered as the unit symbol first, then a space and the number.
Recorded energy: kWh 2650
